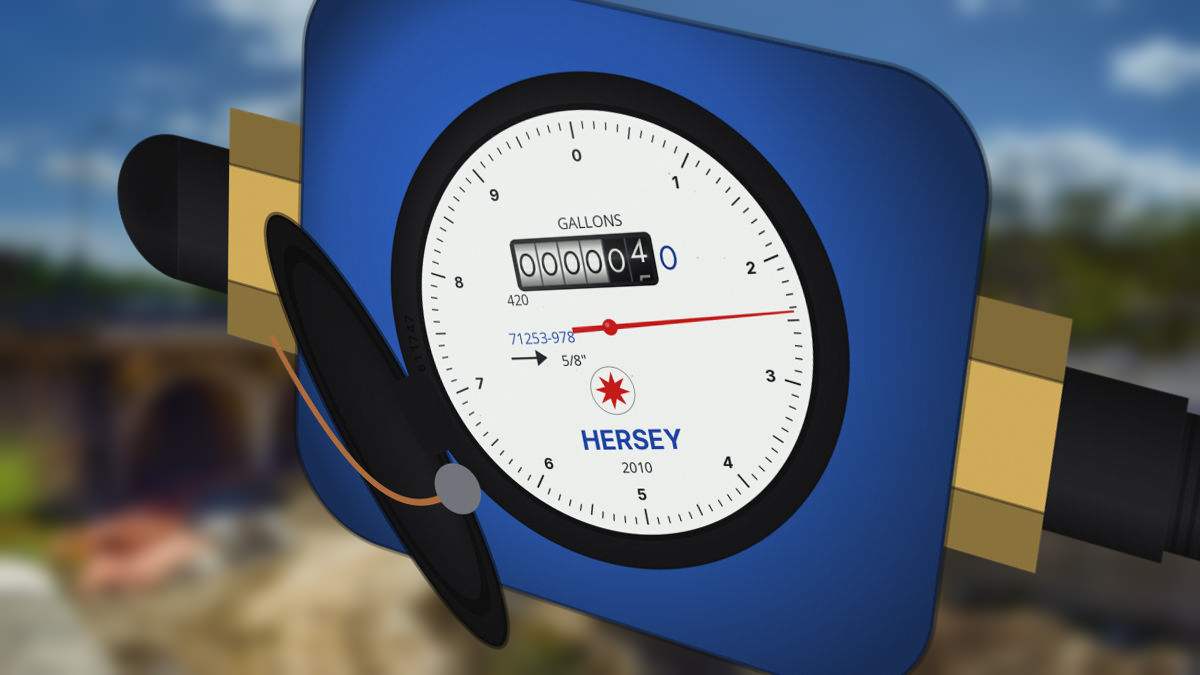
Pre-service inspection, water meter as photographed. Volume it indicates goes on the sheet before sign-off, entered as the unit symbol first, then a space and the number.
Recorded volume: gal 42.4
